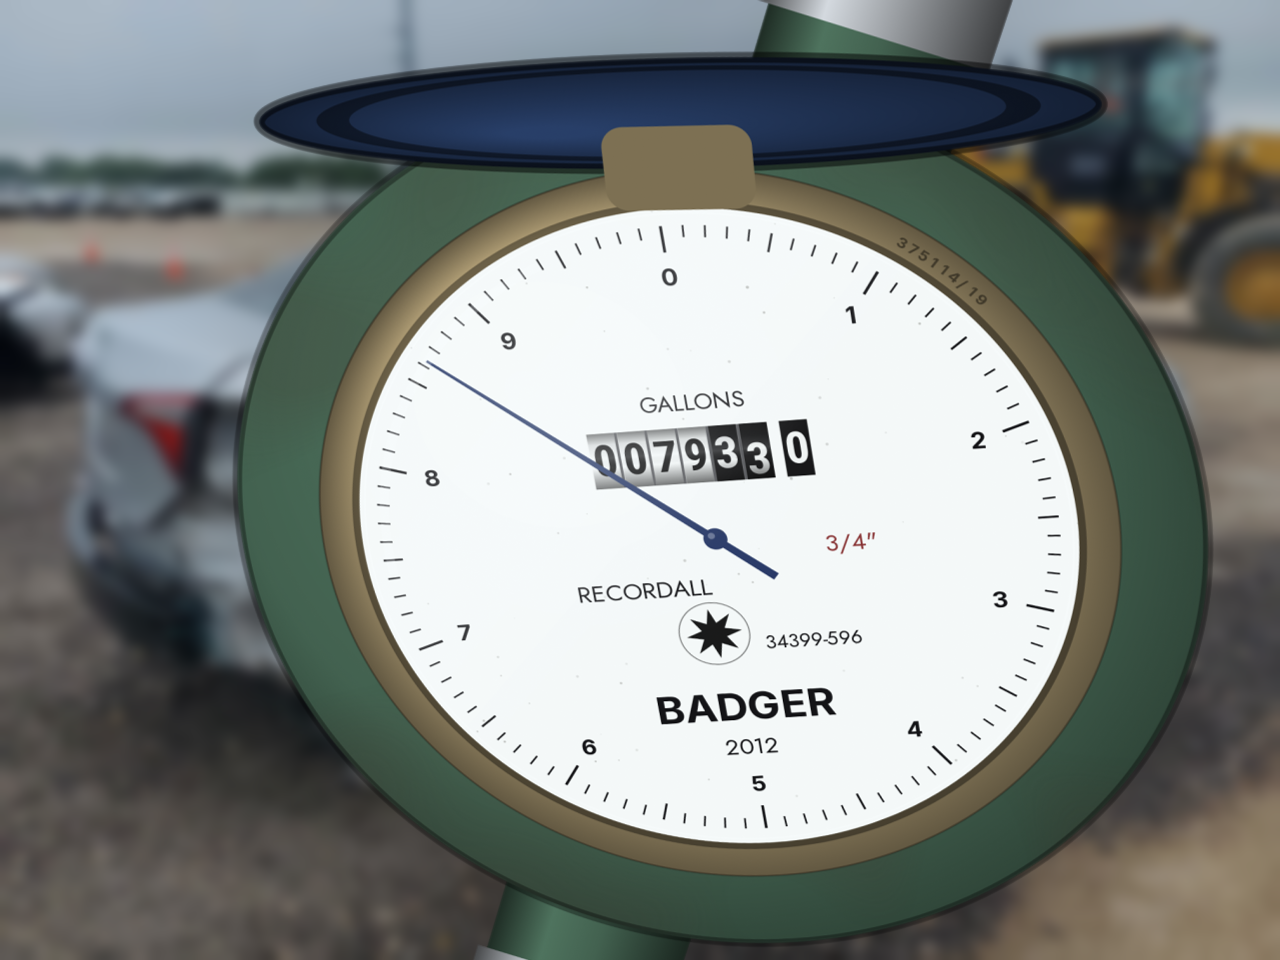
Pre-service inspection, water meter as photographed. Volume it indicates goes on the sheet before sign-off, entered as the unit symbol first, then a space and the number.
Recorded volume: gal 79328.6
